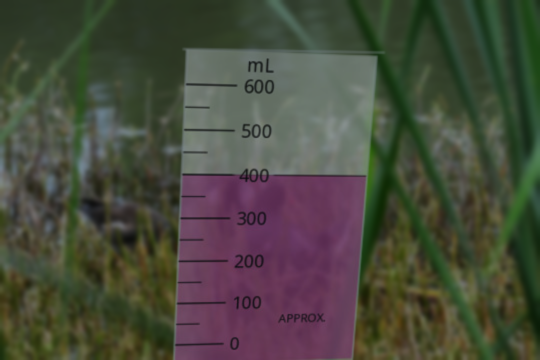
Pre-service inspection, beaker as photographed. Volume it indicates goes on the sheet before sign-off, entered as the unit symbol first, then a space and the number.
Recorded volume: mL 400
